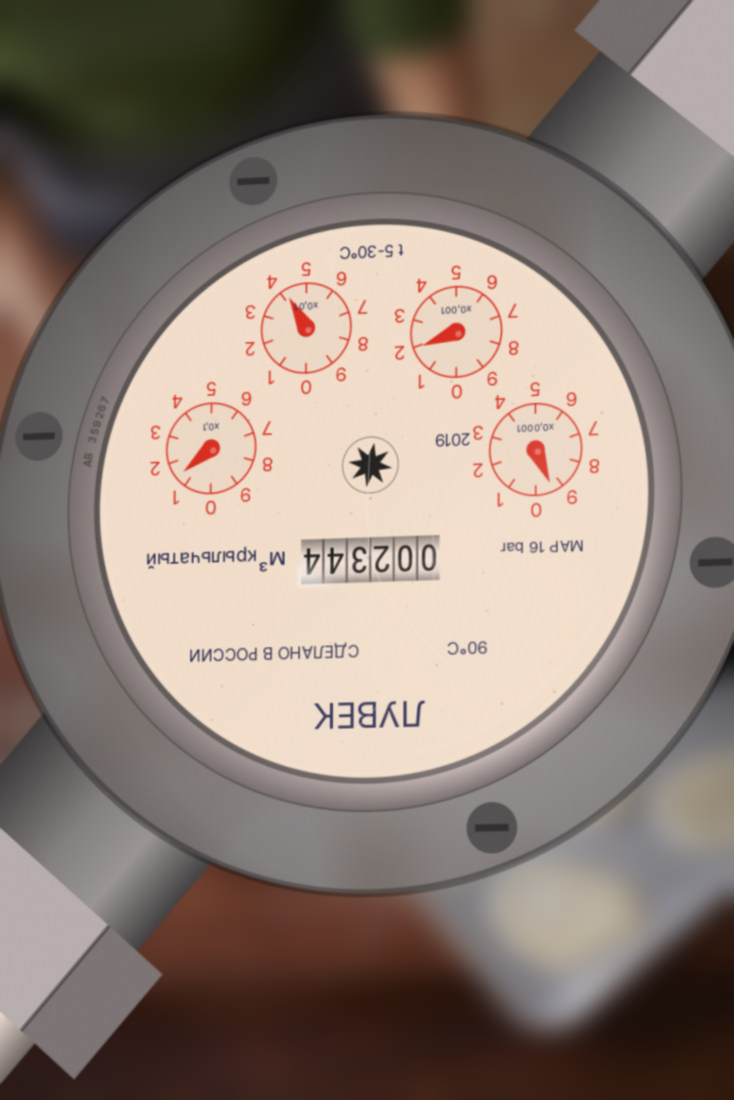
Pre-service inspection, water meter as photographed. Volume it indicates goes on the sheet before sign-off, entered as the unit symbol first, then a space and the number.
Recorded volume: m³ 2344.1419
